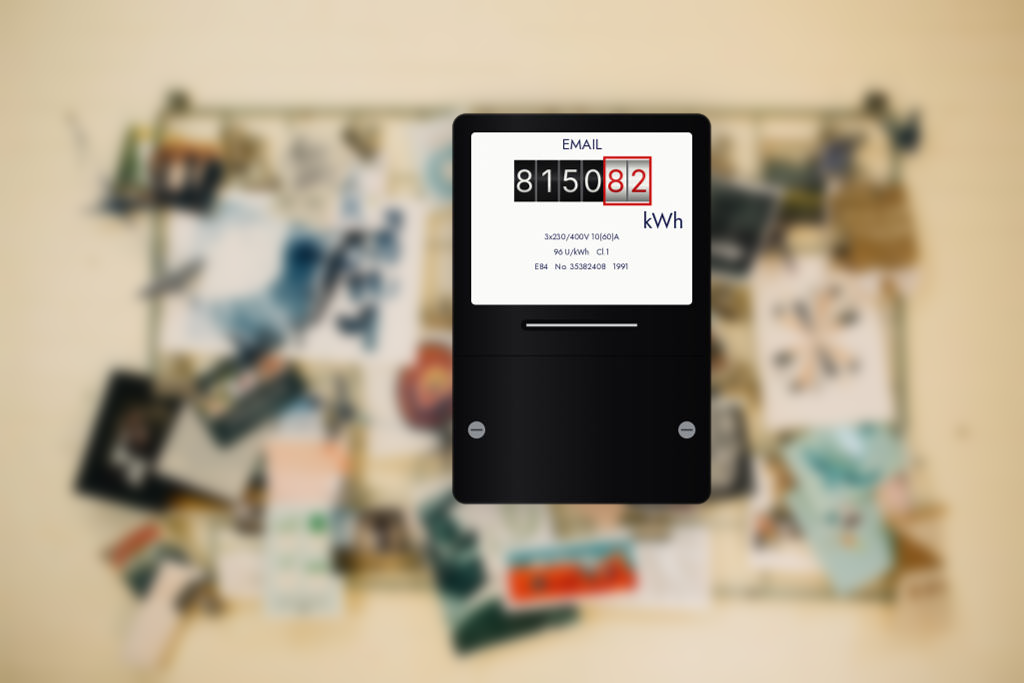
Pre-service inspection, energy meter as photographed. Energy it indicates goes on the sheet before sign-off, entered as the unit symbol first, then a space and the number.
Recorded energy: kWh 8150.82
